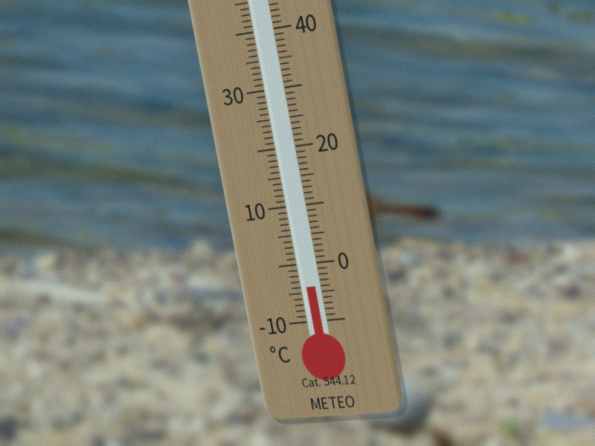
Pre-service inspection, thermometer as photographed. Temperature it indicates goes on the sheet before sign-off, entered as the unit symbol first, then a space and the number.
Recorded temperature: °C -4
